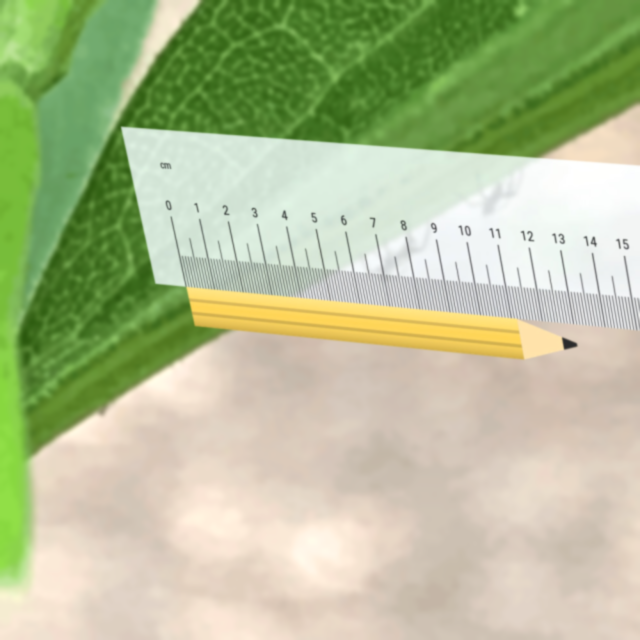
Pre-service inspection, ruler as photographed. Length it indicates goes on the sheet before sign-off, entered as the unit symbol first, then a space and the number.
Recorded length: cm 13
